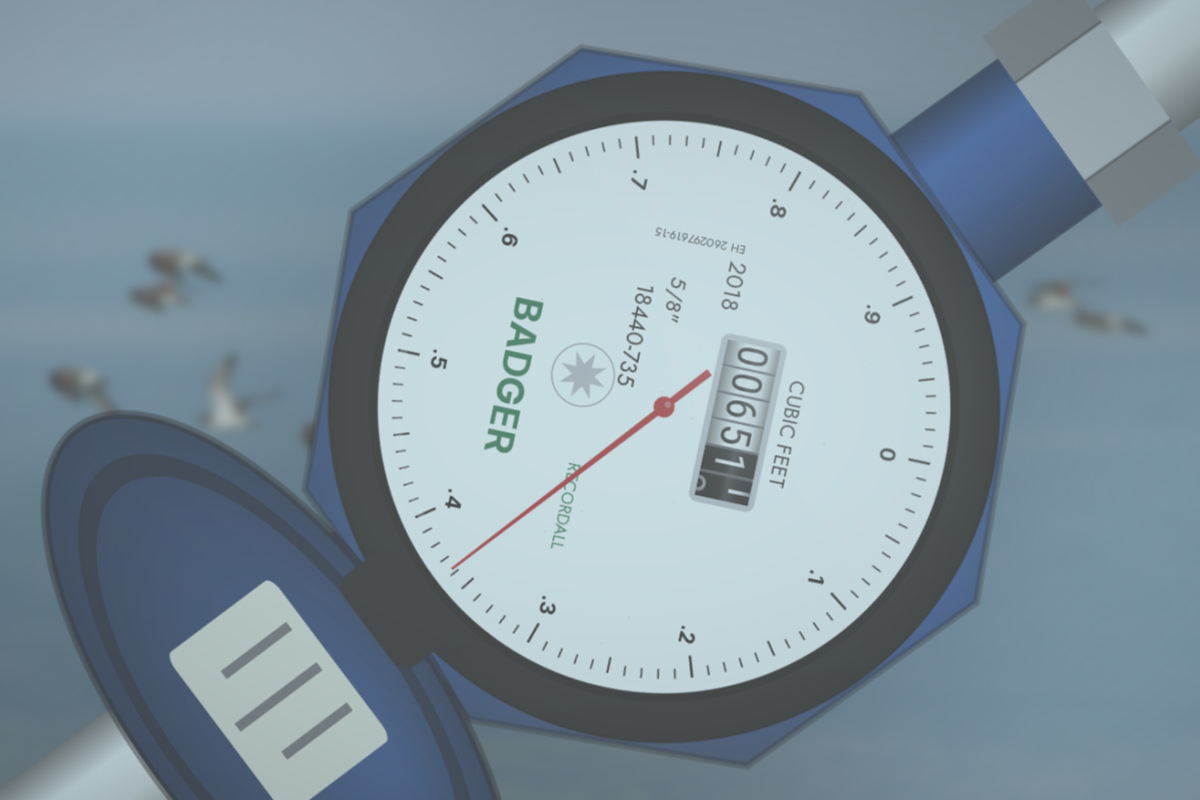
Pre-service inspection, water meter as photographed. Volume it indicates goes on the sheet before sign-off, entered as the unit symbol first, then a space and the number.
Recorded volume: ft³ 6511.36
